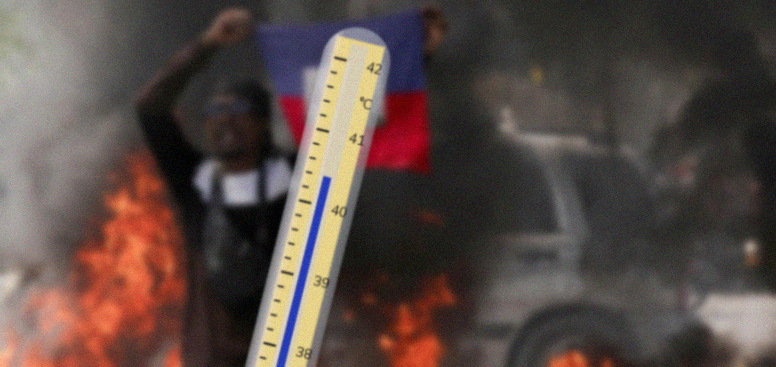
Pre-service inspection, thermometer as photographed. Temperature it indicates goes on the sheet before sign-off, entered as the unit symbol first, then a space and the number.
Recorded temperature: °C 40.4
